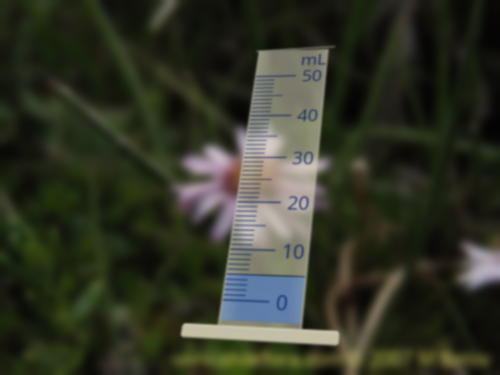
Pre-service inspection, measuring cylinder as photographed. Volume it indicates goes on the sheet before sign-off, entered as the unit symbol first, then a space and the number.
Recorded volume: mL 5
